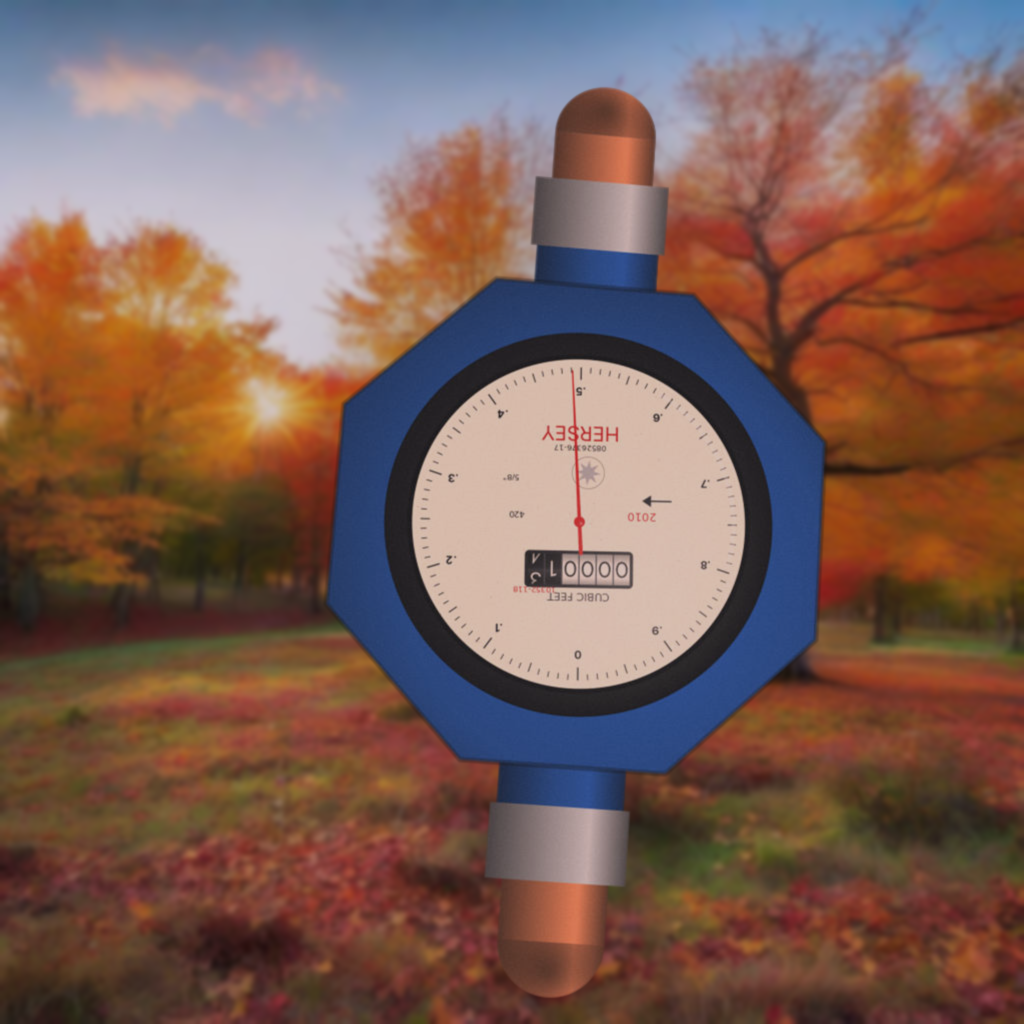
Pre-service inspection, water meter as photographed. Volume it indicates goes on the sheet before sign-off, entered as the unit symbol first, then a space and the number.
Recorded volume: ft³ 13.49
